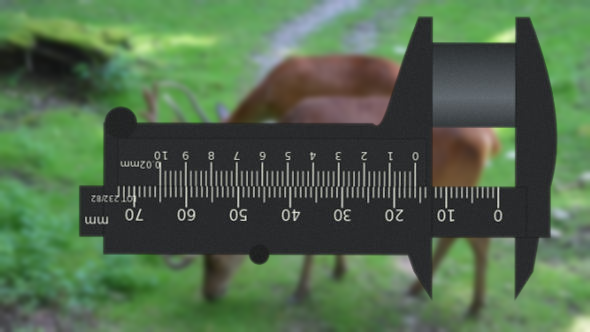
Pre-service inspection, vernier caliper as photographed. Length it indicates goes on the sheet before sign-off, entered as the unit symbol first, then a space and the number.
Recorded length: mm 16.0
